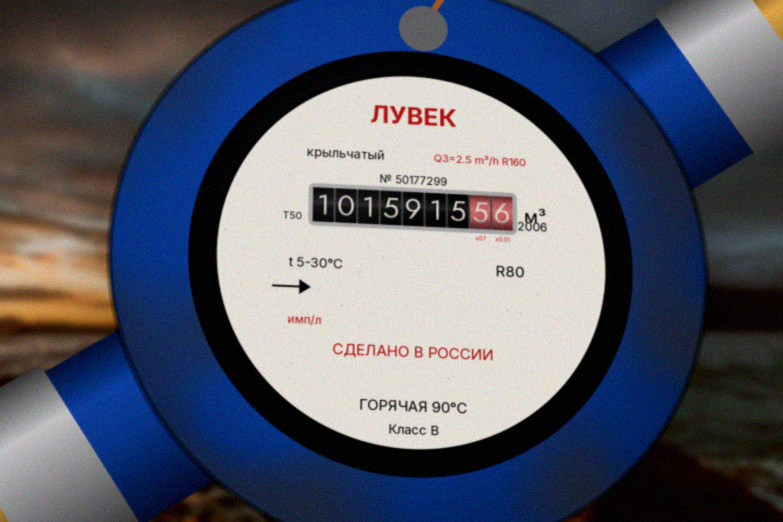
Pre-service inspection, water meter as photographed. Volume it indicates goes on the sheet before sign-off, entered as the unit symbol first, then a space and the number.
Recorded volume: m³ 1015915.56
